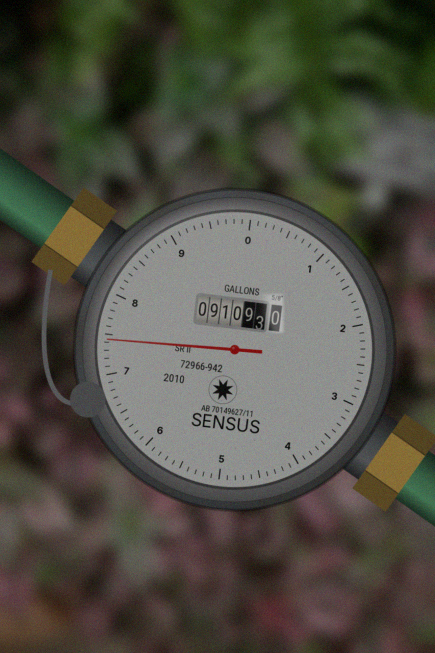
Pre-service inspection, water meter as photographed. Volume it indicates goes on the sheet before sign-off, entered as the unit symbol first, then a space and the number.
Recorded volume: gal 910927.4
